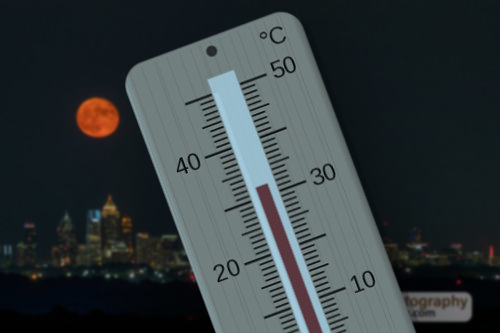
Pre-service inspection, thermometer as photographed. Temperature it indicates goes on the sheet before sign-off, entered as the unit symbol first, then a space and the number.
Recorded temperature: °C 32
